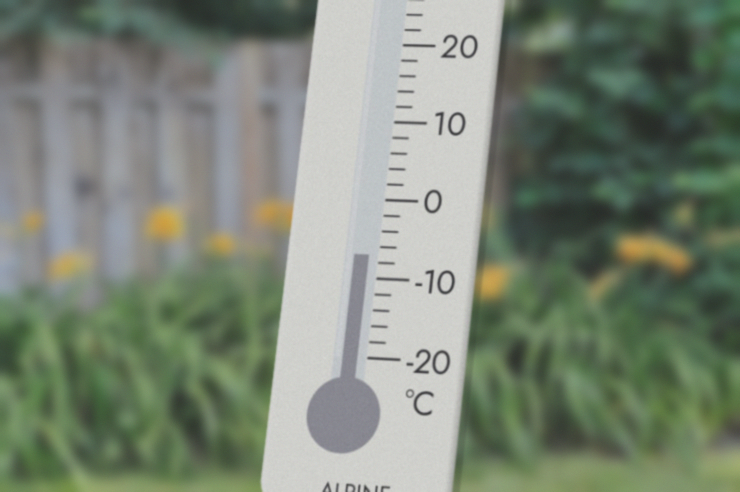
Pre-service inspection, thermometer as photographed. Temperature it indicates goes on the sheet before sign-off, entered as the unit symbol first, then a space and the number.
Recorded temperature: °C -7
